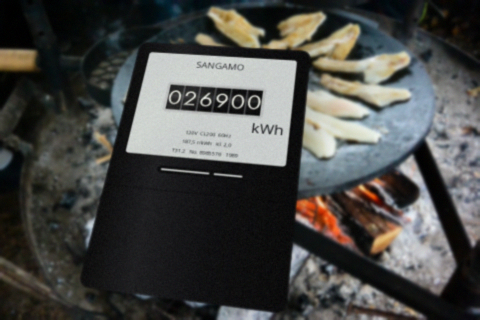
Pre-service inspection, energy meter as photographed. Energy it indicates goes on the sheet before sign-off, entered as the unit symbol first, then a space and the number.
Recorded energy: kWh 26900
